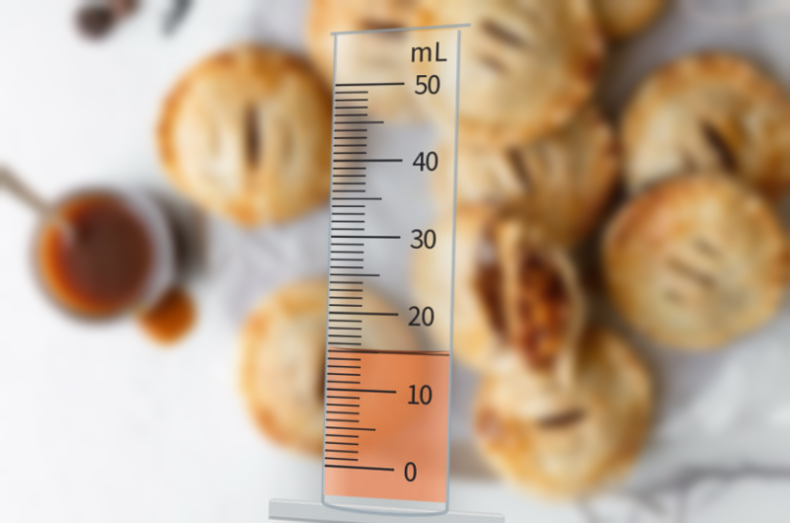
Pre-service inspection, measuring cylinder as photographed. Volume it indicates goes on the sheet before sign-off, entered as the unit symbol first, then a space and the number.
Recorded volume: mL 15
